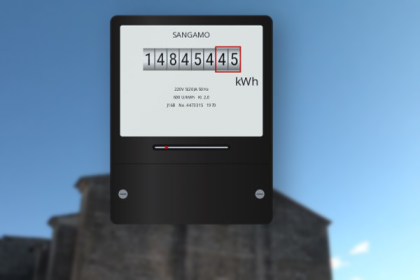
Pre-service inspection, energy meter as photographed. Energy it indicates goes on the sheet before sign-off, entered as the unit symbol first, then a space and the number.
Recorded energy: kWh 148454.45
